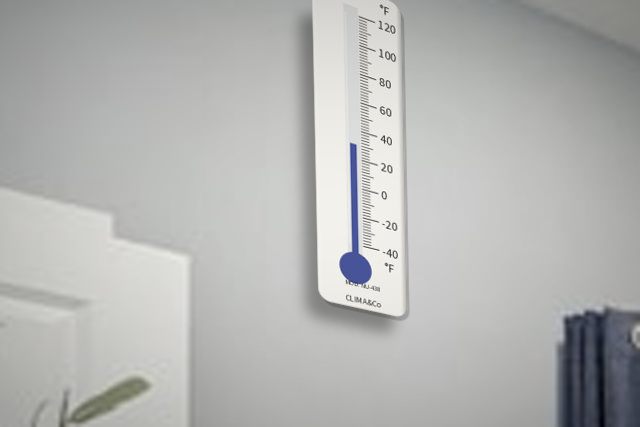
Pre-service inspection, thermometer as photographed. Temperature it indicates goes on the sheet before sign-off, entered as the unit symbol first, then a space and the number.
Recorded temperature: °F 30
